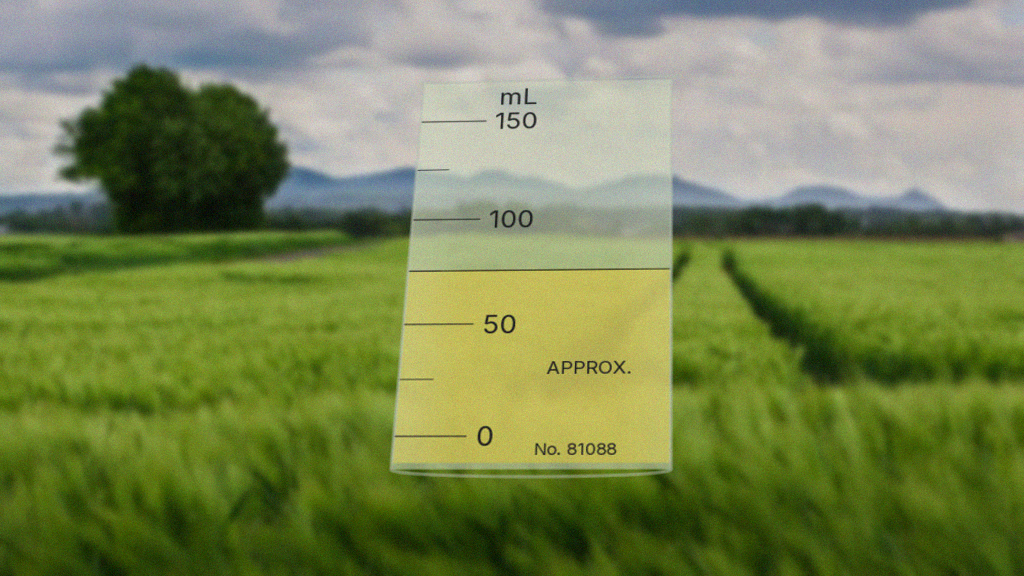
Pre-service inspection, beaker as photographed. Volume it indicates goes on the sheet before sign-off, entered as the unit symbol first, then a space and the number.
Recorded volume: mL 75
